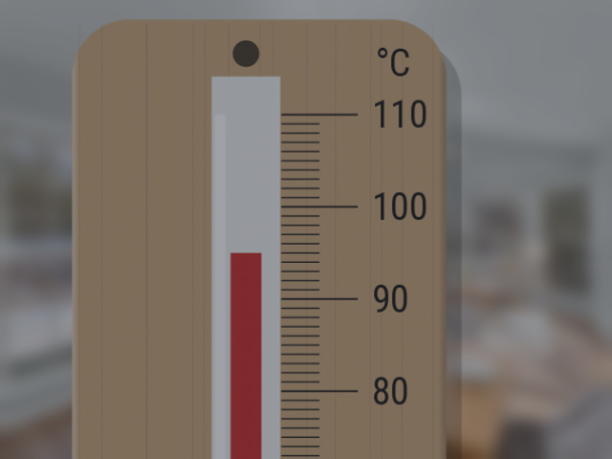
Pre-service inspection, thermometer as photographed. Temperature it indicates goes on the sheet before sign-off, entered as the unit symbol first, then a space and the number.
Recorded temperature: °C 95
